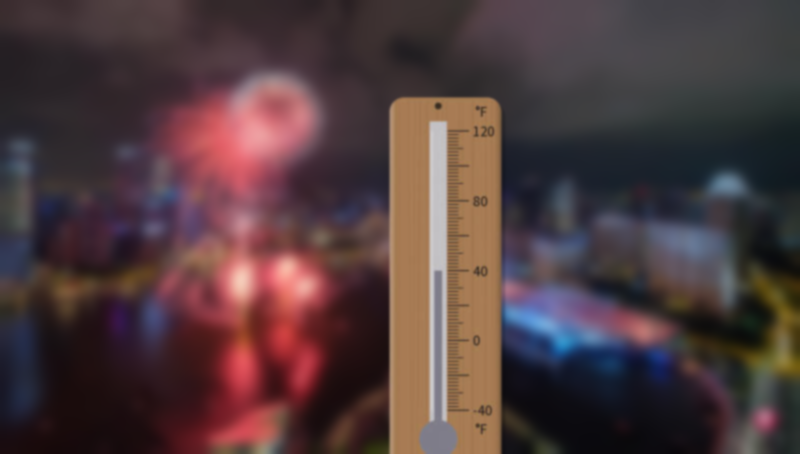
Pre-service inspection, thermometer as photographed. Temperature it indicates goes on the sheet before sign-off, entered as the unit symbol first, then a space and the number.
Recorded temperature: °F 40
